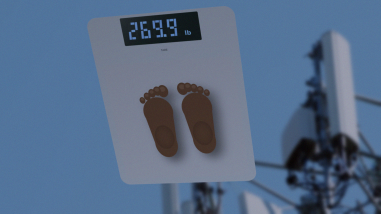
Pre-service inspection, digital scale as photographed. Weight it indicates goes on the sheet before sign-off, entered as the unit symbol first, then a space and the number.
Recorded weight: lb 269.9
